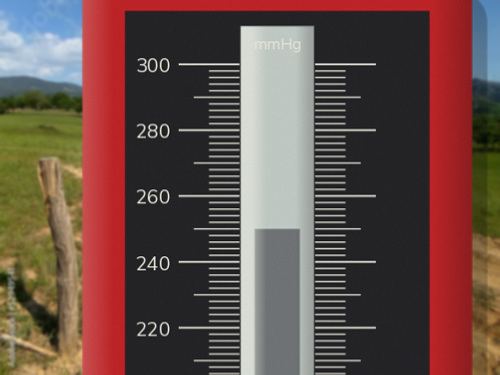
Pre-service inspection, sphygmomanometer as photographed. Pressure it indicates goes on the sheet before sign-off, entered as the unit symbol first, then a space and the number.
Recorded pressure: mmHg 250
